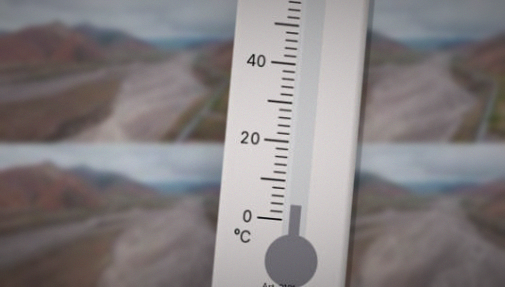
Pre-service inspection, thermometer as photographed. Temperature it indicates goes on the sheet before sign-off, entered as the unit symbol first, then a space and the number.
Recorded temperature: °C 4
